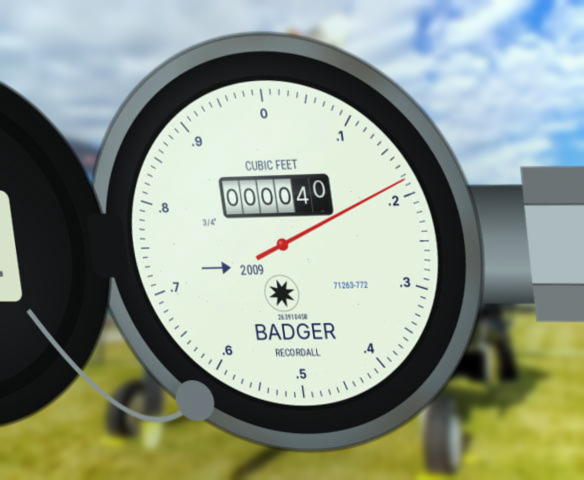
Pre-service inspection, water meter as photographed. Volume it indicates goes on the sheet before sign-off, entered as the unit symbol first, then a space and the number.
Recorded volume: ft³ 40.18
